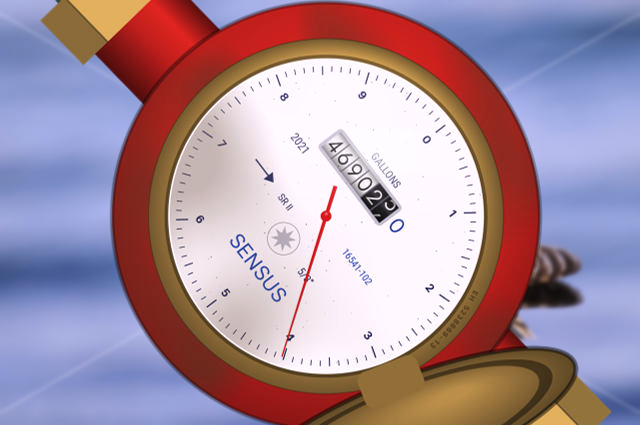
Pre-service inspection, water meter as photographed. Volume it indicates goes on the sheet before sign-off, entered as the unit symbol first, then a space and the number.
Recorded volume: gal 4690254.0
